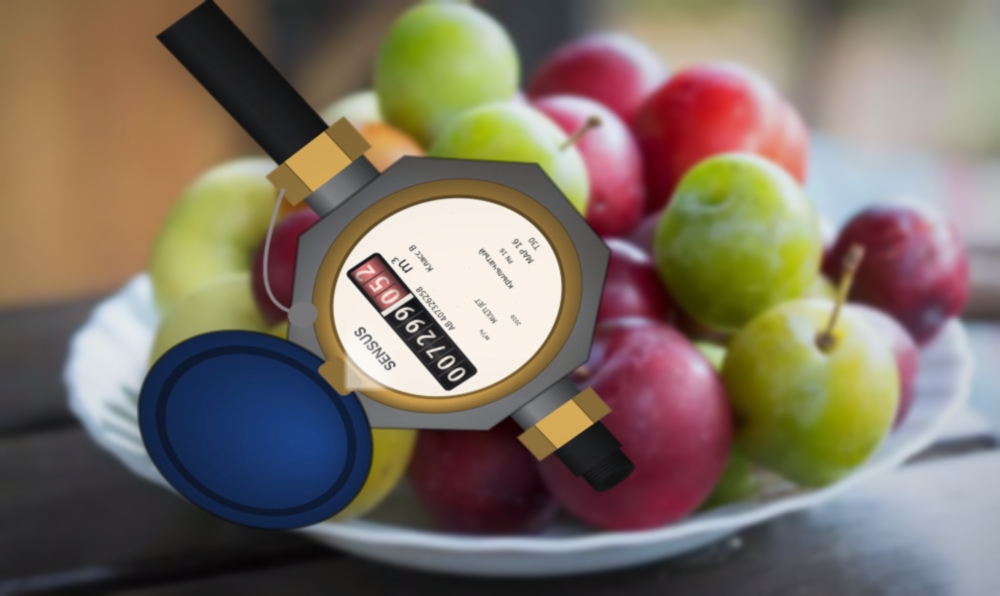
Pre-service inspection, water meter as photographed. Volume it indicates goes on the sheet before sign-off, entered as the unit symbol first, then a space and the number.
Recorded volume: m³ 7299.052
